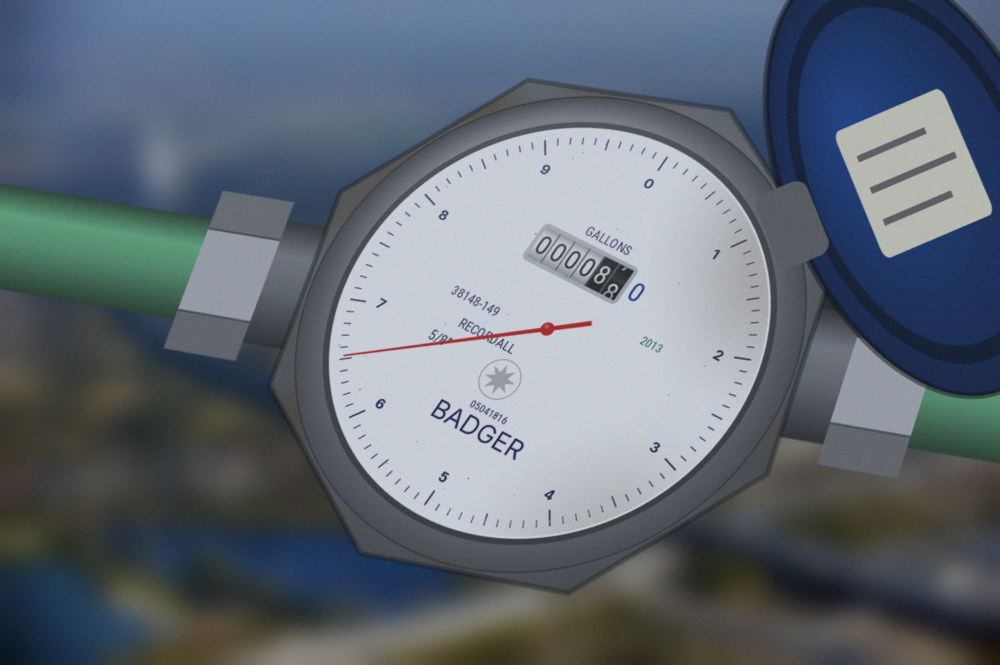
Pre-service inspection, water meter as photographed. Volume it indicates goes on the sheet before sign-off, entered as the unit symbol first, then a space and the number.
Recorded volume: gal 876.5
